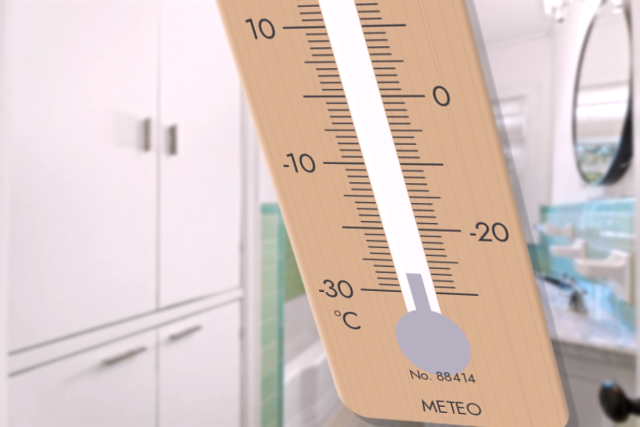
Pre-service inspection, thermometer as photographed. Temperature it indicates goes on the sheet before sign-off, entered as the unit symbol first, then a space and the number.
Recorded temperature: °C -27
